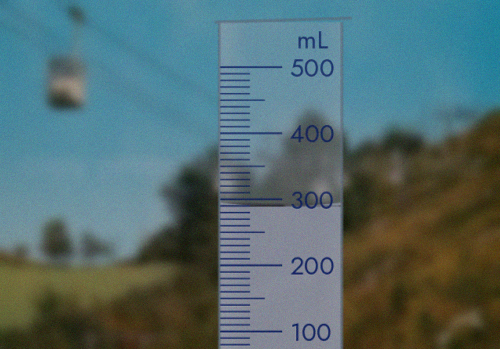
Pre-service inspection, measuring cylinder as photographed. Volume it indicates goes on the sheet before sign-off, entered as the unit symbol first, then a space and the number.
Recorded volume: mL 290
